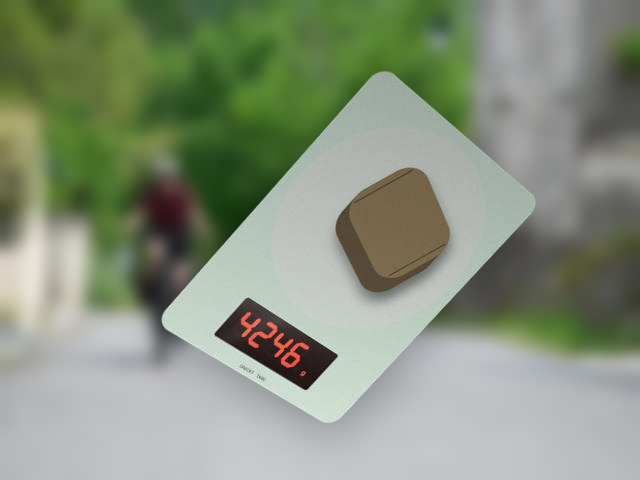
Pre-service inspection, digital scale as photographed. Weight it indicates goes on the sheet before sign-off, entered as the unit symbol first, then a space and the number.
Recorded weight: g 4246
